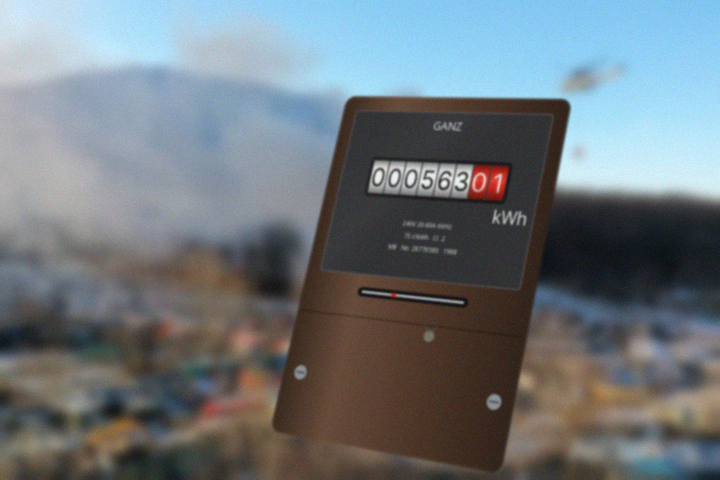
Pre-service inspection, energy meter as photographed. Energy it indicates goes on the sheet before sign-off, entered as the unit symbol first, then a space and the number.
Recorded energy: kWh 563.01
